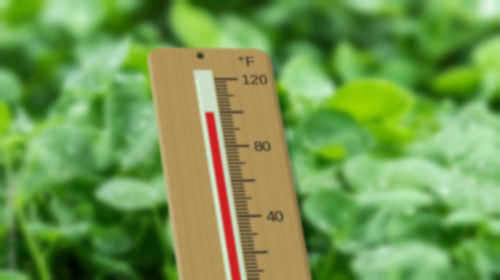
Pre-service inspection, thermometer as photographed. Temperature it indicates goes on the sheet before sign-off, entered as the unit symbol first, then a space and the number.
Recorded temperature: °F 100
